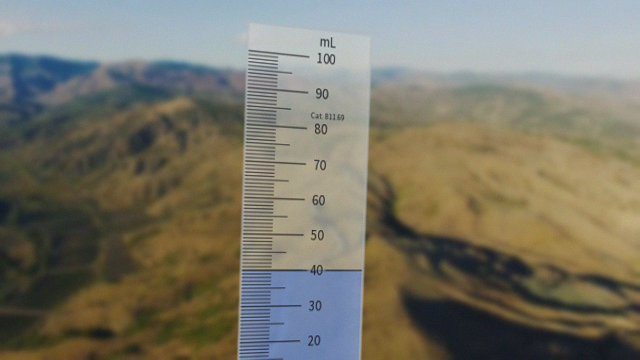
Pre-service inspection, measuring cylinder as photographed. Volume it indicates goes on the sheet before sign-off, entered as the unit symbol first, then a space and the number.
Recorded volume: mL 40
